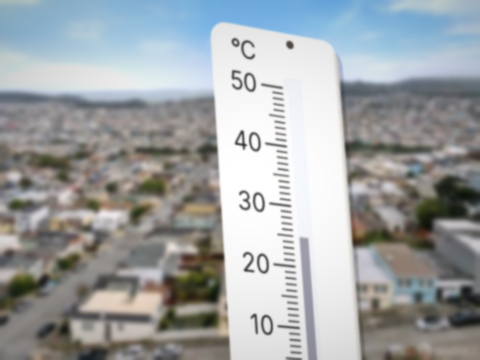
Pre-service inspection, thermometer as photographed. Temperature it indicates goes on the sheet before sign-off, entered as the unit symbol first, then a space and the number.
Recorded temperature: °C 25
